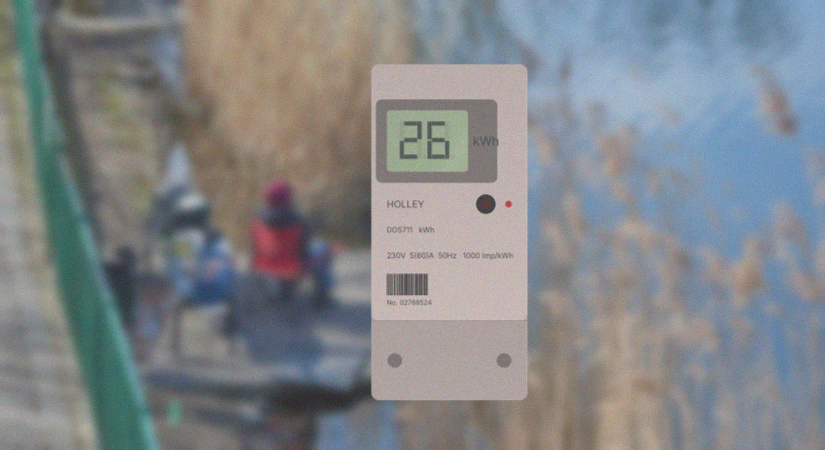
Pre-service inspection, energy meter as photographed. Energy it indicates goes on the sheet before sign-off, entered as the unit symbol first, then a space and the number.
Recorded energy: kWh 26
